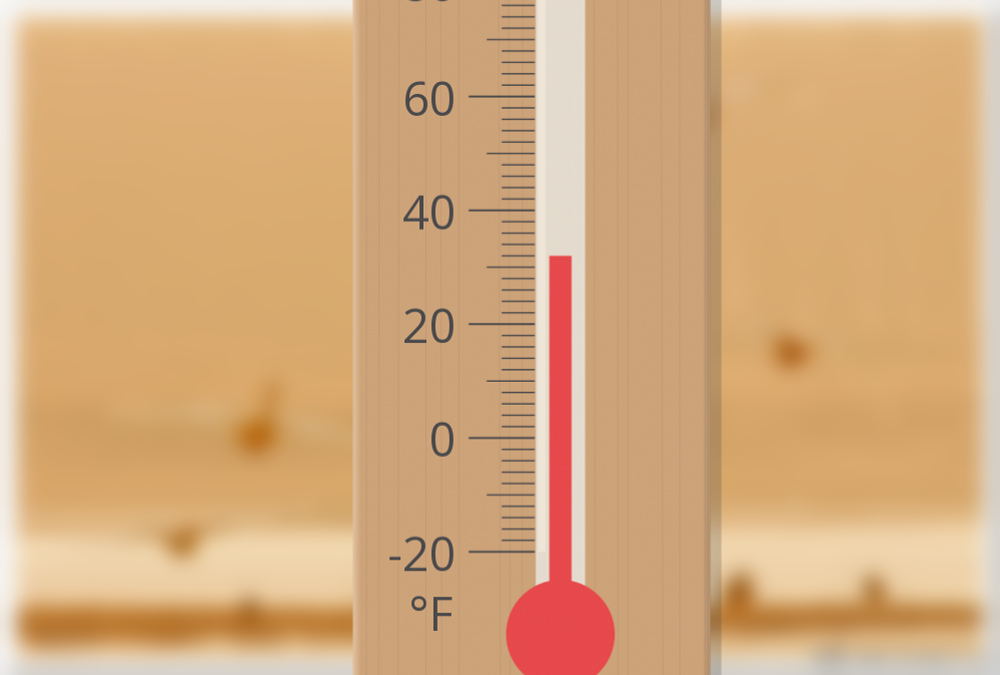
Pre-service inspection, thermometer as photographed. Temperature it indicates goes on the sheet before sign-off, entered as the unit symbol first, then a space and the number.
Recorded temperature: °F 32
